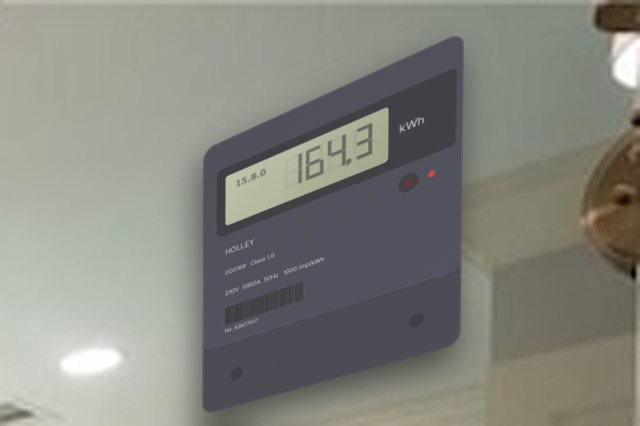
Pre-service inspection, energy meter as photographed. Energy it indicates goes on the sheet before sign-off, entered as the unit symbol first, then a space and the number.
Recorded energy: kWh 164.3
